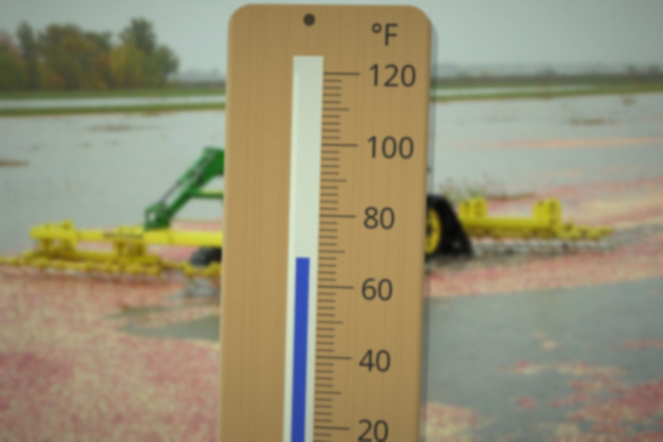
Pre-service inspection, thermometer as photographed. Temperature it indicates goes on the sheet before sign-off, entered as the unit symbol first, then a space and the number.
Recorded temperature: °F 68
